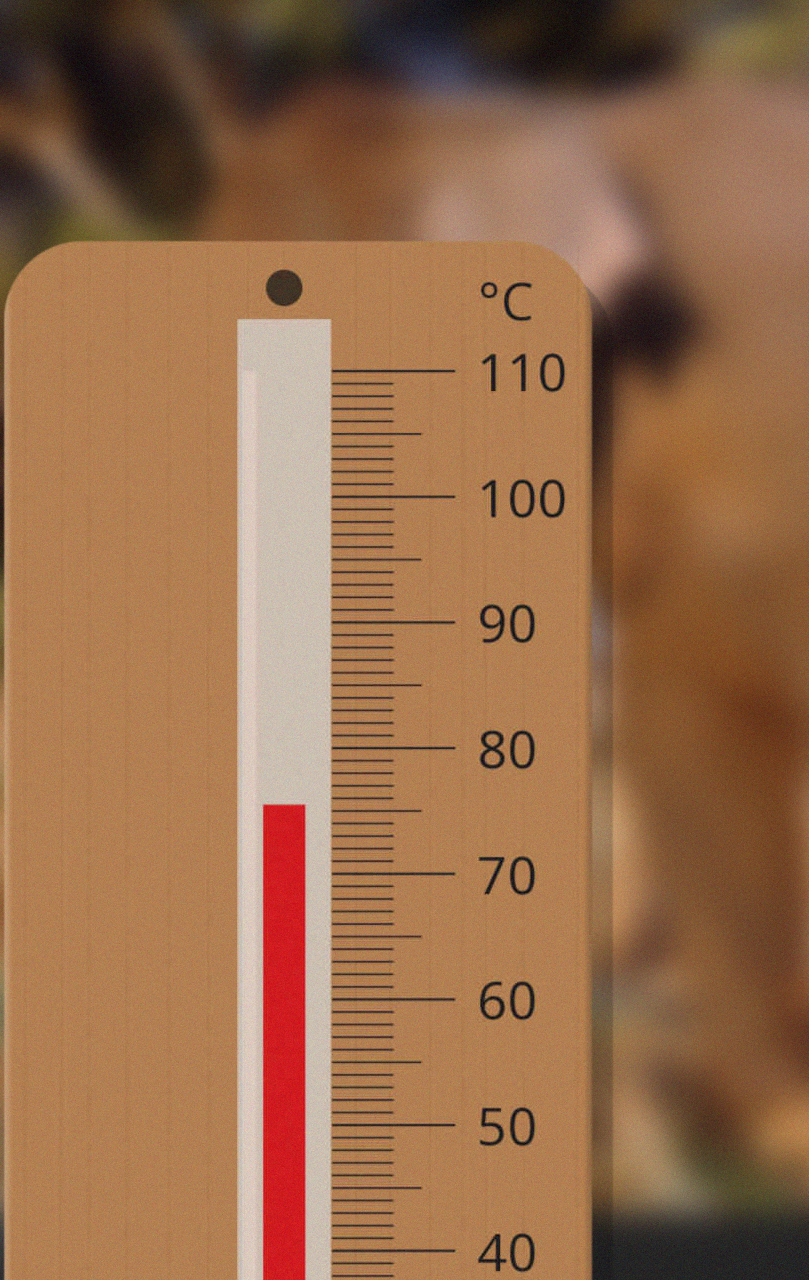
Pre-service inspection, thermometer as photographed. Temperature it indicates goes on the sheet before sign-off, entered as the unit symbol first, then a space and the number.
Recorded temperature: °C 75.5
